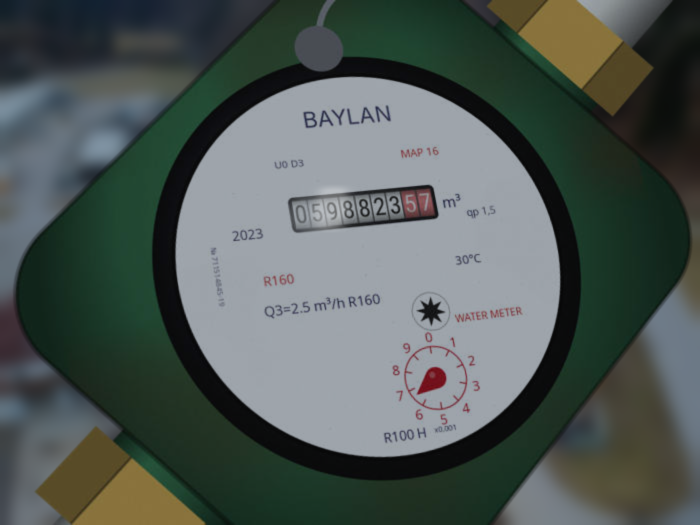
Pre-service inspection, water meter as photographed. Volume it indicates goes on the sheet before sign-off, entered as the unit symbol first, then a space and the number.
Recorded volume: m³ 598823.576
